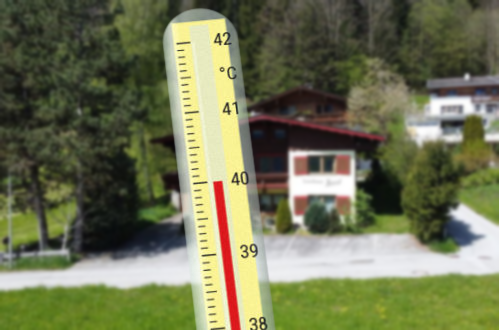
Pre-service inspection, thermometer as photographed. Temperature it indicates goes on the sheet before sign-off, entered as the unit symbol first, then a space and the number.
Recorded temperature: °C 40
